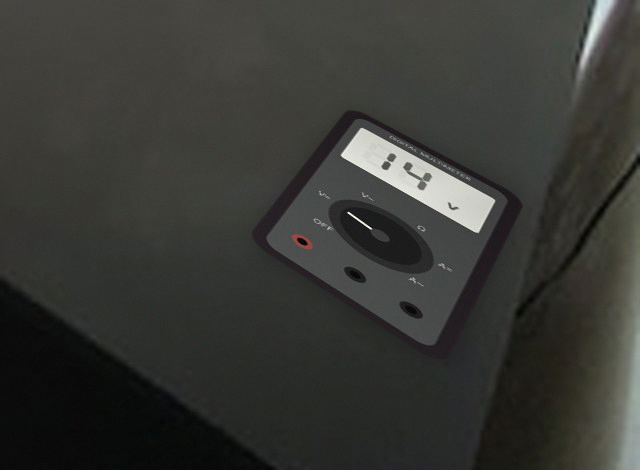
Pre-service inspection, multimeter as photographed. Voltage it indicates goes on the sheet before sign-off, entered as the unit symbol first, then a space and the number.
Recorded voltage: V 14
